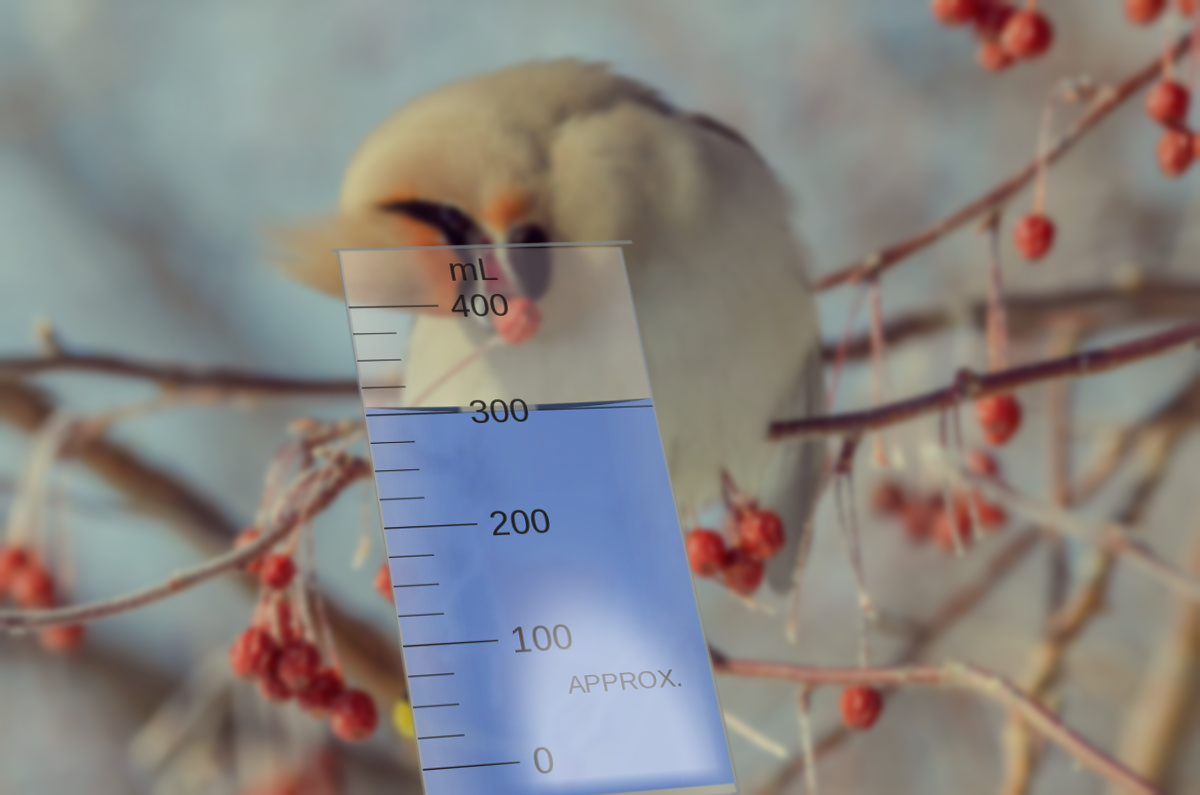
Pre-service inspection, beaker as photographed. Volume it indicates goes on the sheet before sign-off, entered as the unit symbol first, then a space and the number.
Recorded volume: mL 300
